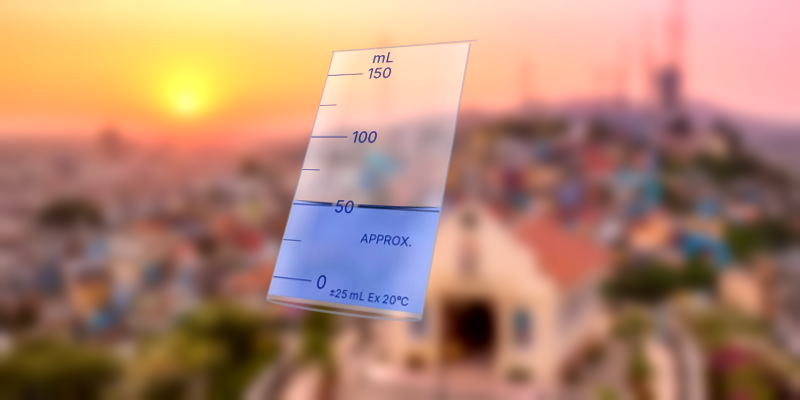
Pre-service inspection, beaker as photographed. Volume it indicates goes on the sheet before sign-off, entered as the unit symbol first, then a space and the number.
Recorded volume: mL 50
